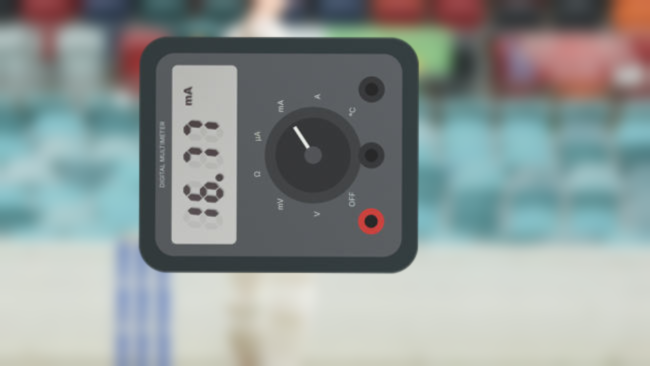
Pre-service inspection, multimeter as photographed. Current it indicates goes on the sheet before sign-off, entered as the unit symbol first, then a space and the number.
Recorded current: mA 16.77
